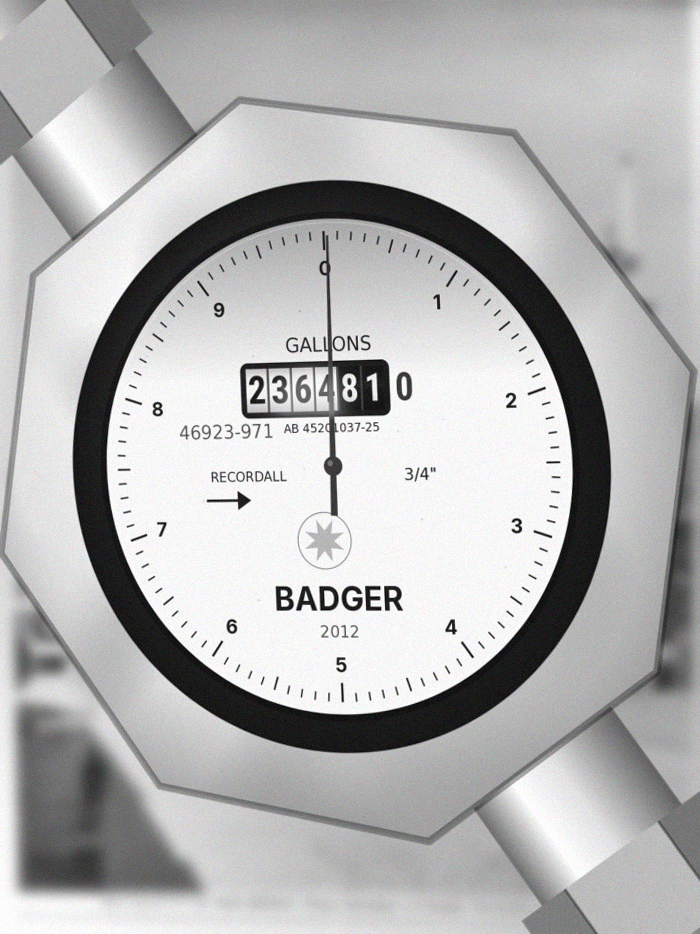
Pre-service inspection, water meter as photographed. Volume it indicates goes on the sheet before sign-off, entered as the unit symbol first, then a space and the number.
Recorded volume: gal 2364810.0
